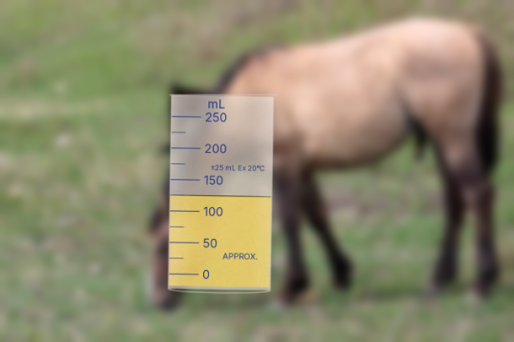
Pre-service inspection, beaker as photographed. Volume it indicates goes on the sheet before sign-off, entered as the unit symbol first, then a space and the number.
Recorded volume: mL 125
